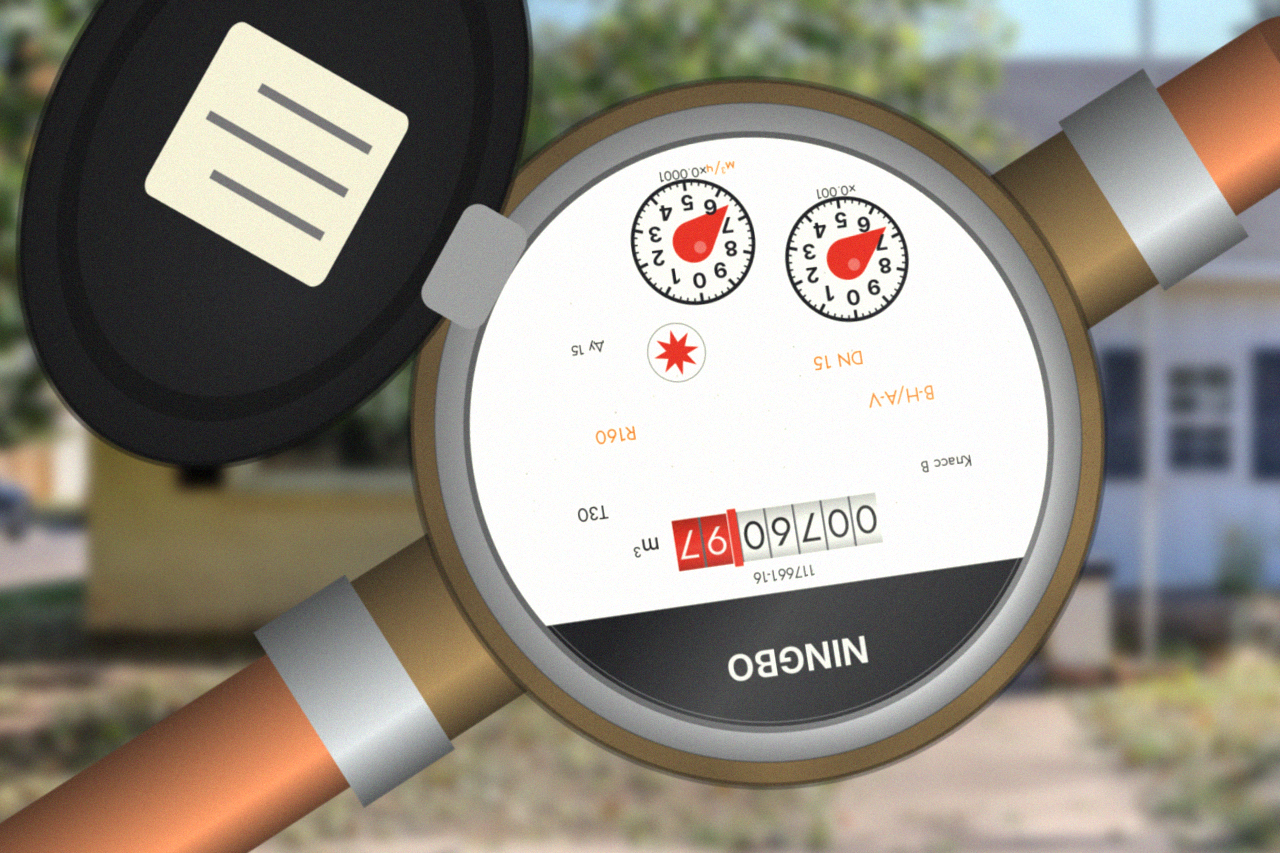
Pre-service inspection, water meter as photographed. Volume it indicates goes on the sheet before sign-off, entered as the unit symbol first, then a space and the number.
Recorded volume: m³ 760.9766
